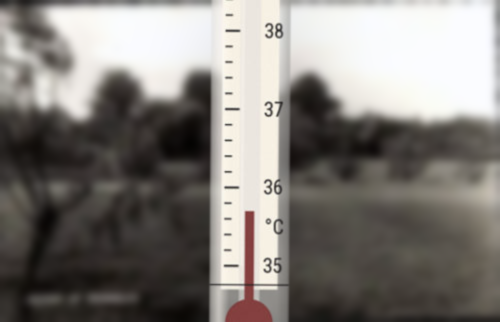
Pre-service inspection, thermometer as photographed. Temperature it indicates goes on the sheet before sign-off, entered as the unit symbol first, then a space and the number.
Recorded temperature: °C 35.7
